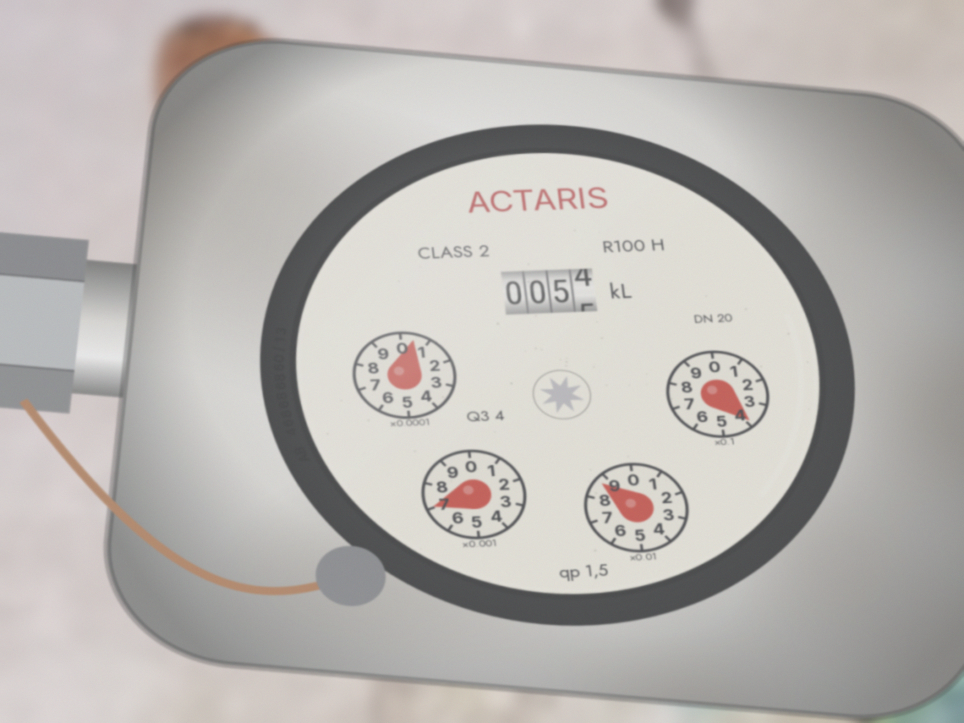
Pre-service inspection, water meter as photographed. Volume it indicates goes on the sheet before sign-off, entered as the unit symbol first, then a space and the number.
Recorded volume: kL 54.3870
